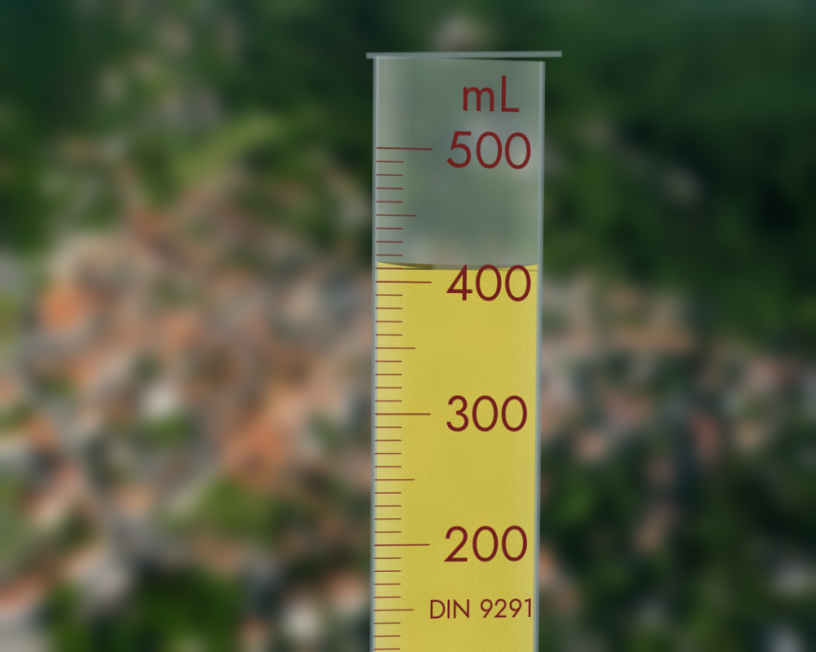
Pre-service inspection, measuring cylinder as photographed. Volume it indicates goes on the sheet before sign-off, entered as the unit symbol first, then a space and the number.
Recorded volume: mL 410
